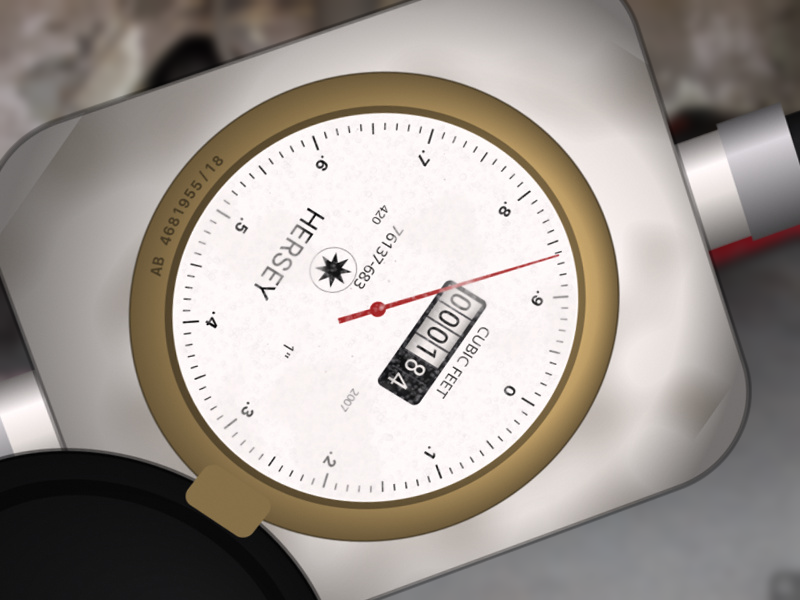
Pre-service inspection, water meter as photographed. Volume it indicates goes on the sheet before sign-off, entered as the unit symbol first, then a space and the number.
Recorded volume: ft³ 183.86
